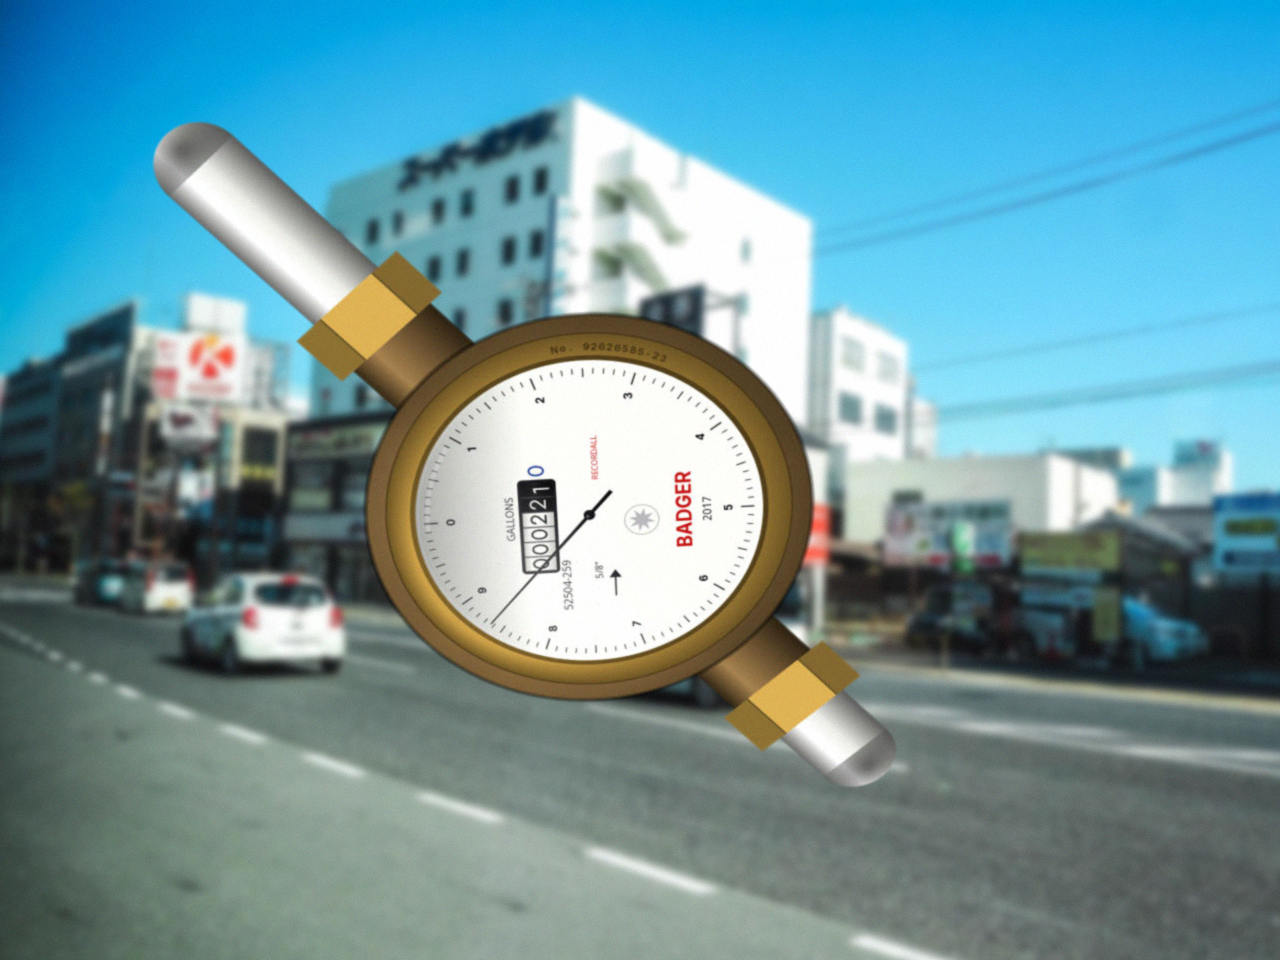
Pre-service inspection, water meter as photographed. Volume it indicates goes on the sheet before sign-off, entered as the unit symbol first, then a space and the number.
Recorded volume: gal 2208.6
